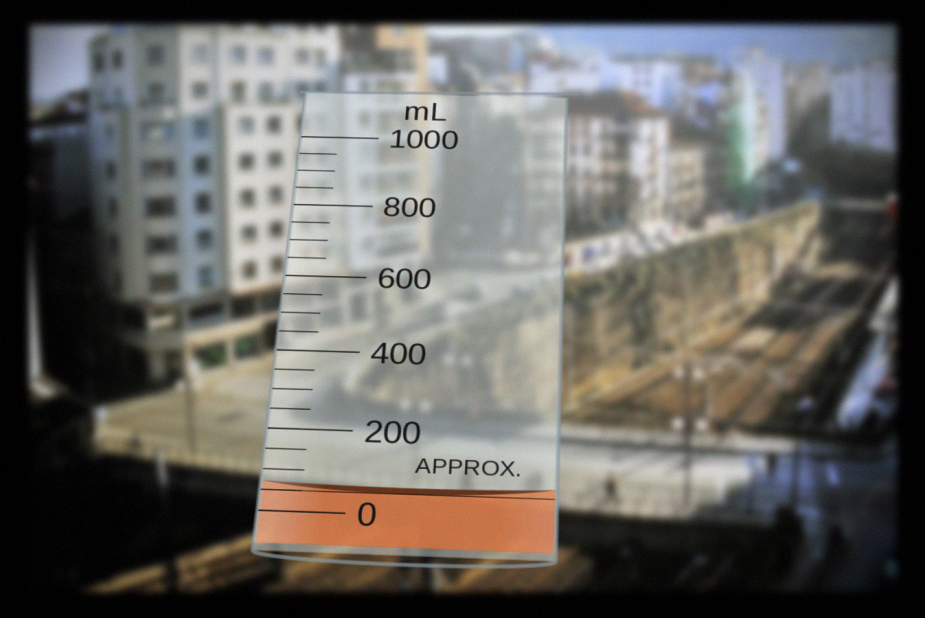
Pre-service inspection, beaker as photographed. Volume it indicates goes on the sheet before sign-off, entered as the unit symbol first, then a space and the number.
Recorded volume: mL 50
